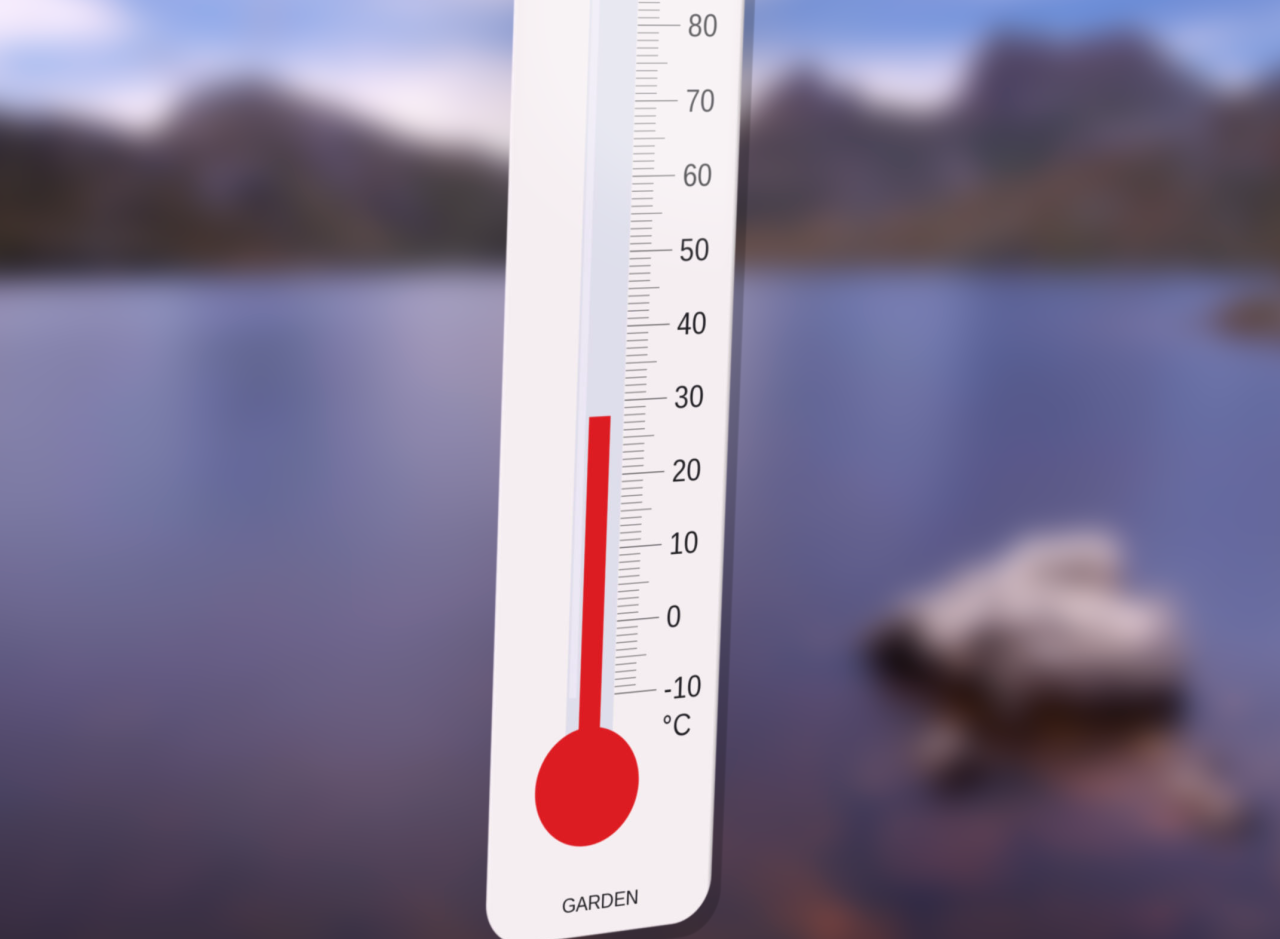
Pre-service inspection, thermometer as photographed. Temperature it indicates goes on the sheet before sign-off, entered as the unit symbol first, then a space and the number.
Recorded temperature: °C 28
